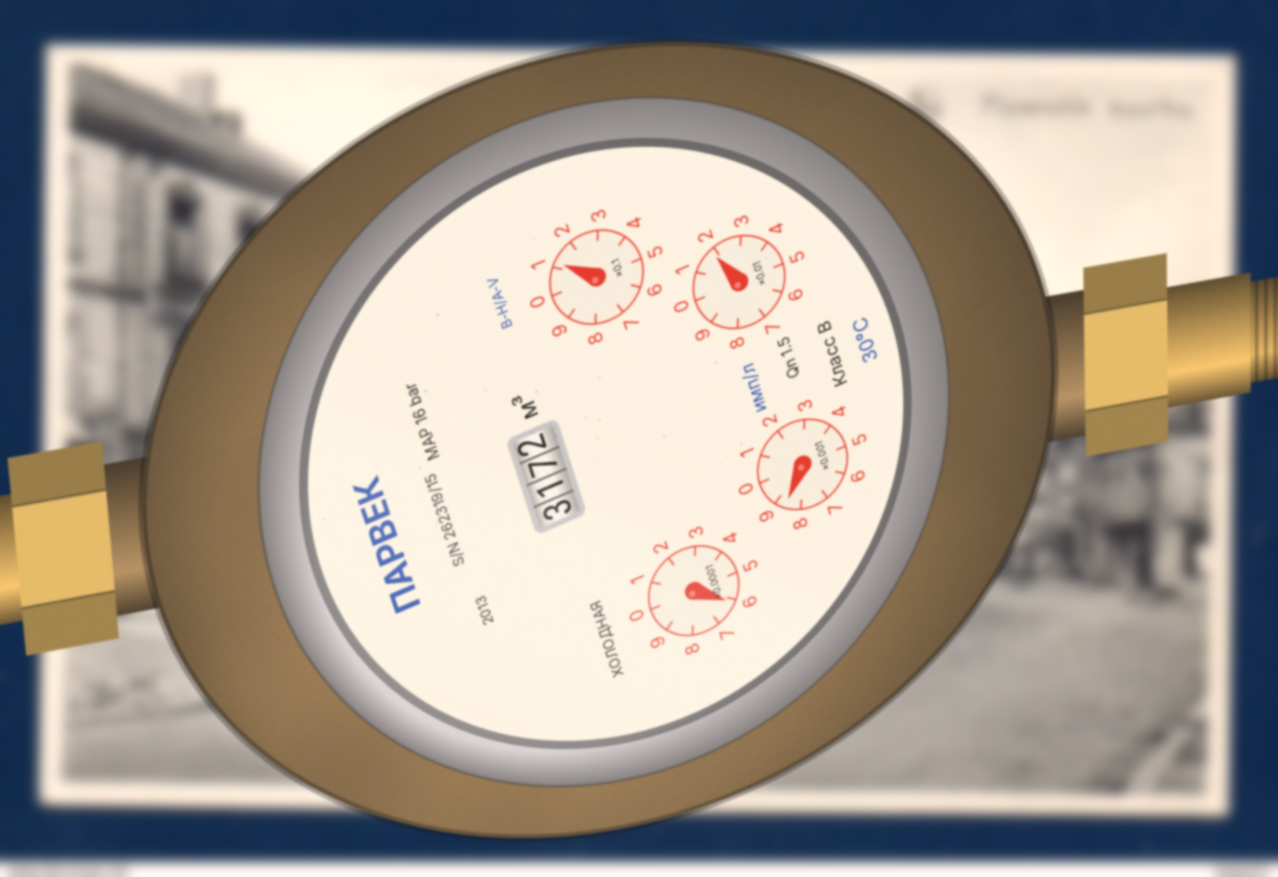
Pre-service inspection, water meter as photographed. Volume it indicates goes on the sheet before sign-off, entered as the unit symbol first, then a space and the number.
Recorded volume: m³ 3172.1186
